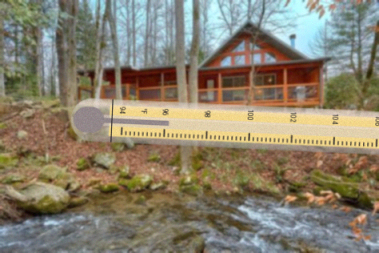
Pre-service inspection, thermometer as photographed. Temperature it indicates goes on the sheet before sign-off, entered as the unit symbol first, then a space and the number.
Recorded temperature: °F 96.2
